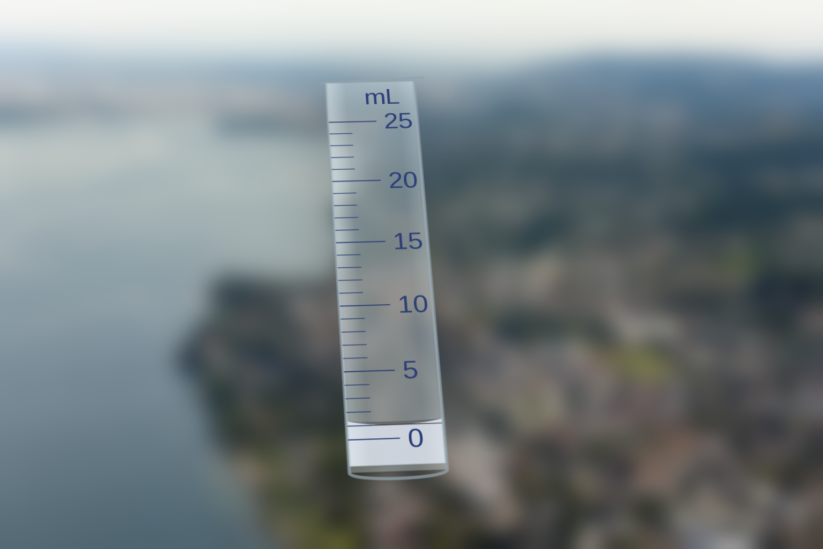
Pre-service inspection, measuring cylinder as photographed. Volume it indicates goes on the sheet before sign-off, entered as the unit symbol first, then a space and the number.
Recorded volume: mL 1
